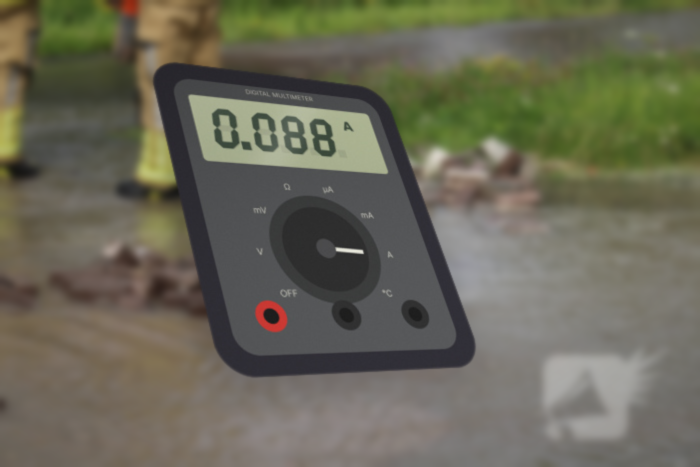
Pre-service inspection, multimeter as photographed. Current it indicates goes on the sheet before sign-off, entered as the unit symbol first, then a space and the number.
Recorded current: A 0.088
